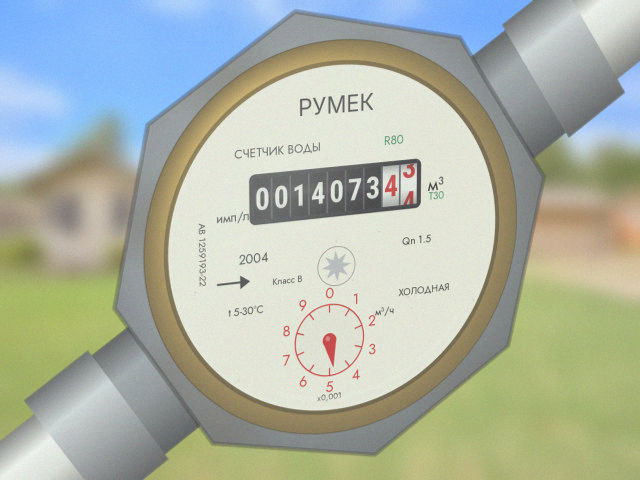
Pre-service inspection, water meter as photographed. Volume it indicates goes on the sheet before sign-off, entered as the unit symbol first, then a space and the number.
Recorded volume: m³ 14073.434
